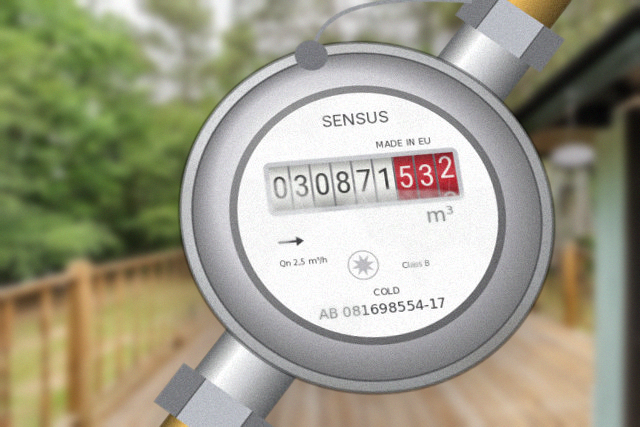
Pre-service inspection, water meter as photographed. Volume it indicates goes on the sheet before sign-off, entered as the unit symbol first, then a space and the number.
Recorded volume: m³ 30871.532
